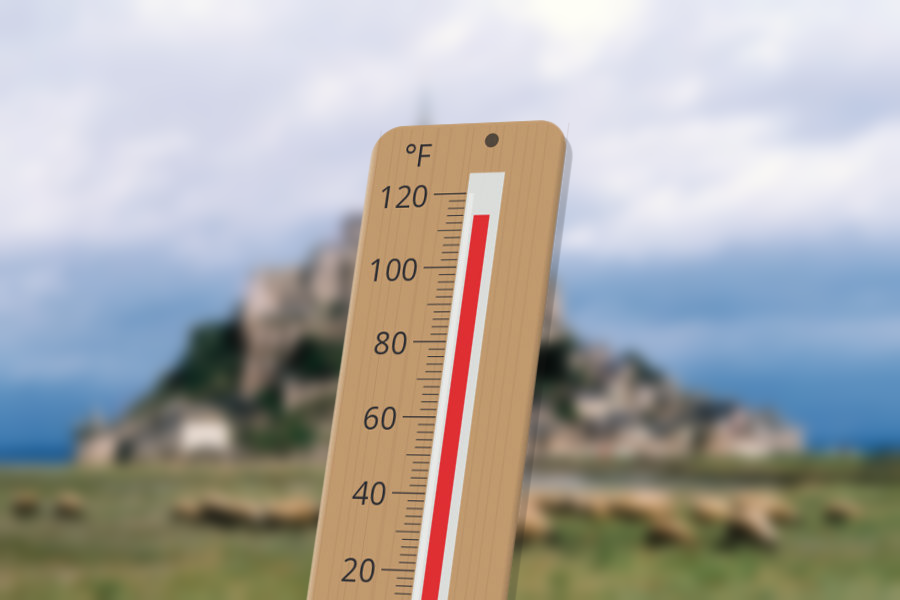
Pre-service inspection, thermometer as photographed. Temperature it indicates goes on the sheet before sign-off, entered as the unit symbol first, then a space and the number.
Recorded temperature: °F 114
